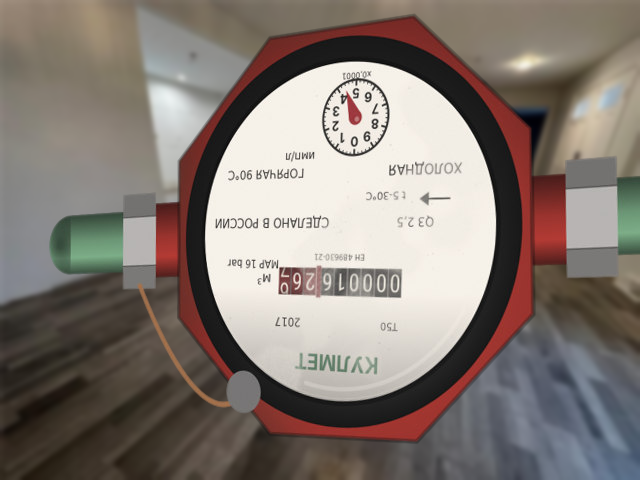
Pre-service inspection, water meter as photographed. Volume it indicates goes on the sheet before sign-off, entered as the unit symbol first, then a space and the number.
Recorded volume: m³ 16.2664
